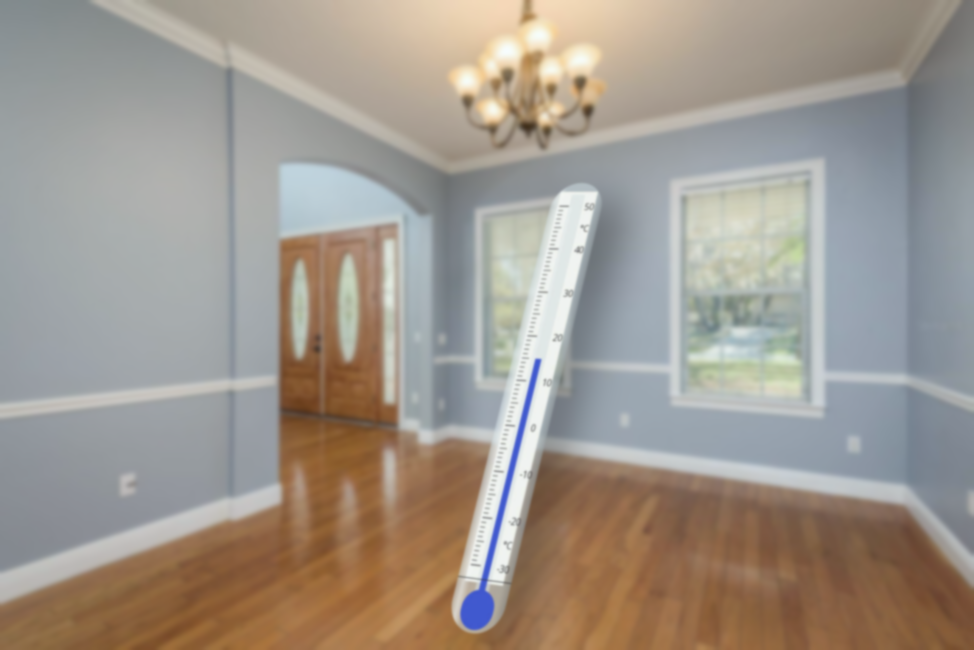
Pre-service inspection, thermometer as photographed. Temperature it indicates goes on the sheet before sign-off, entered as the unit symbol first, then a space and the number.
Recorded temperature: °C 15
